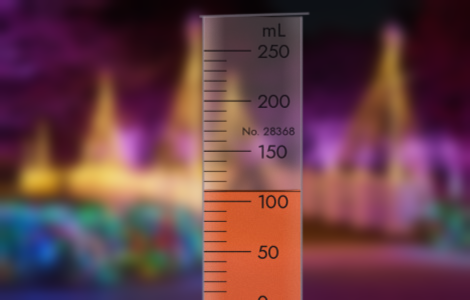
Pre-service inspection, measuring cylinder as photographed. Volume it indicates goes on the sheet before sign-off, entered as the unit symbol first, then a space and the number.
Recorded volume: mL 110
